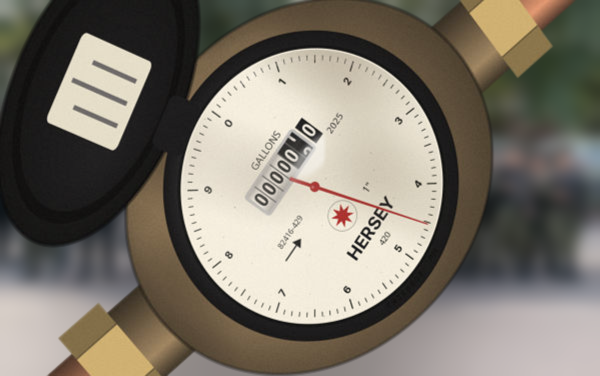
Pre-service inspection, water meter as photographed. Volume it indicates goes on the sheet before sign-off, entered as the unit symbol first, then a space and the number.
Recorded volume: gal 14.5
